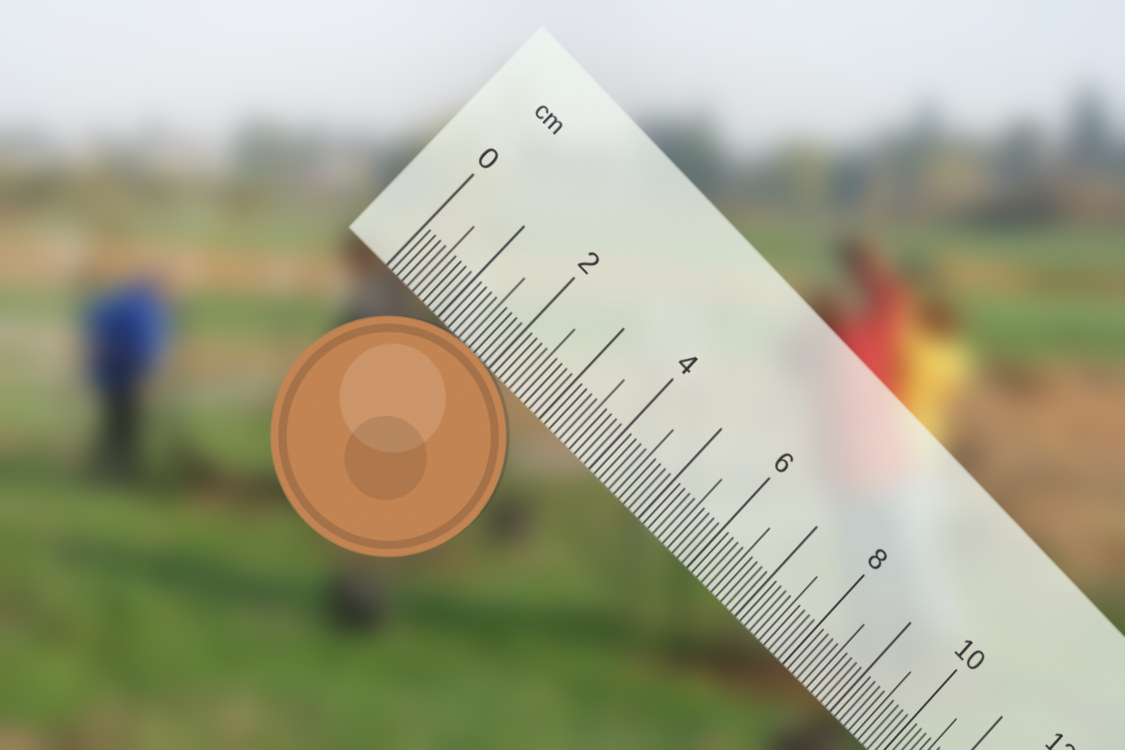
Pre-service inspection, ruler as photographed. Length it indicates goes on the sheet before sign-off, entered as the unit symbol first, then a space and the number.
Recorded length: cm 3.3
